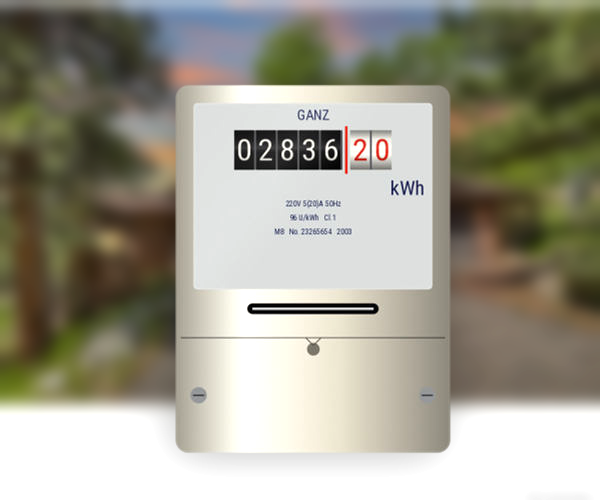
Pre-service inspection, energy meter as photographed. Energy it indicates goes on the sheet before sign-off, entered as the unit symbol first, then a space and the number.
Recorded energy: kWh 2836.20
